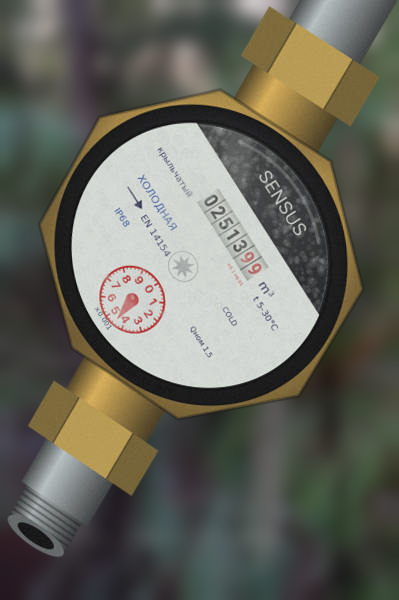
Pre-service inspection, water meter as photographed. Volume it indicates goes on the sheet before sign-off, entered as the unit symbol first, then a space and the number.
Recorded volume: m³ 2513.994
